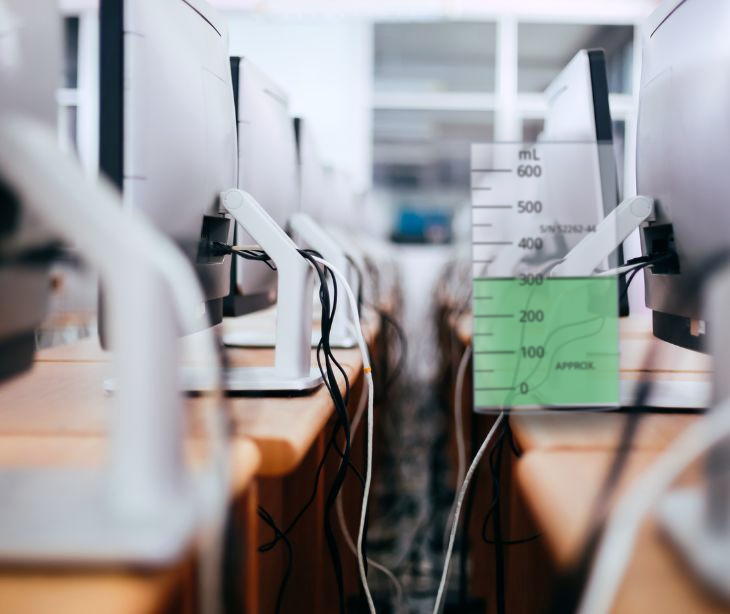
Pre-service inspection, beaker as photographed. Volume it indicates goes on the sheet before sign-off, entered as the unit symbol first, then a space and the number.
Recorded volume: mL 300
